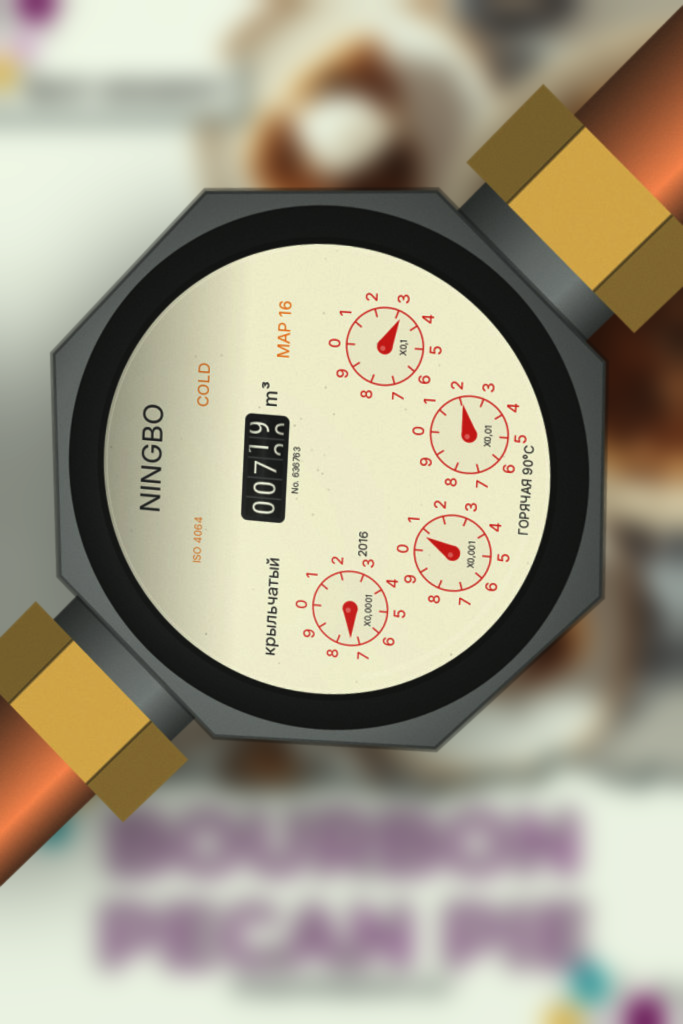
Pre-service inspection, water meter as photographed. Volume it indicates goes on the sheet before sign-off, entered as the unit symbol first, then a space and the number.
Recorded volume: m³ 719.3207
